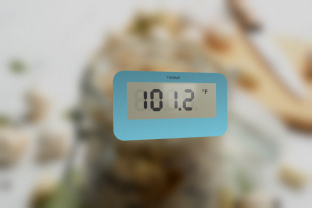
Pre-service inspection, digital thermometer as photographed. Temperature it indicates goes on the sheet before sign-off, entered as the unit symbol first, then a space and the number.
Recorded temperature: °F 101.2
